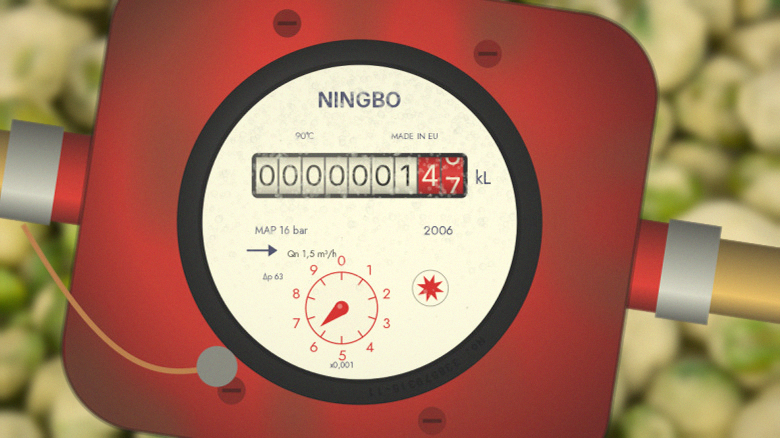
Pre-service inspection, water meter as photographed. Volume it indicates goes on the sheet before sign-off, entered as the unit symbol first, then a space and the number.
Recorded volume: kL 1.466
